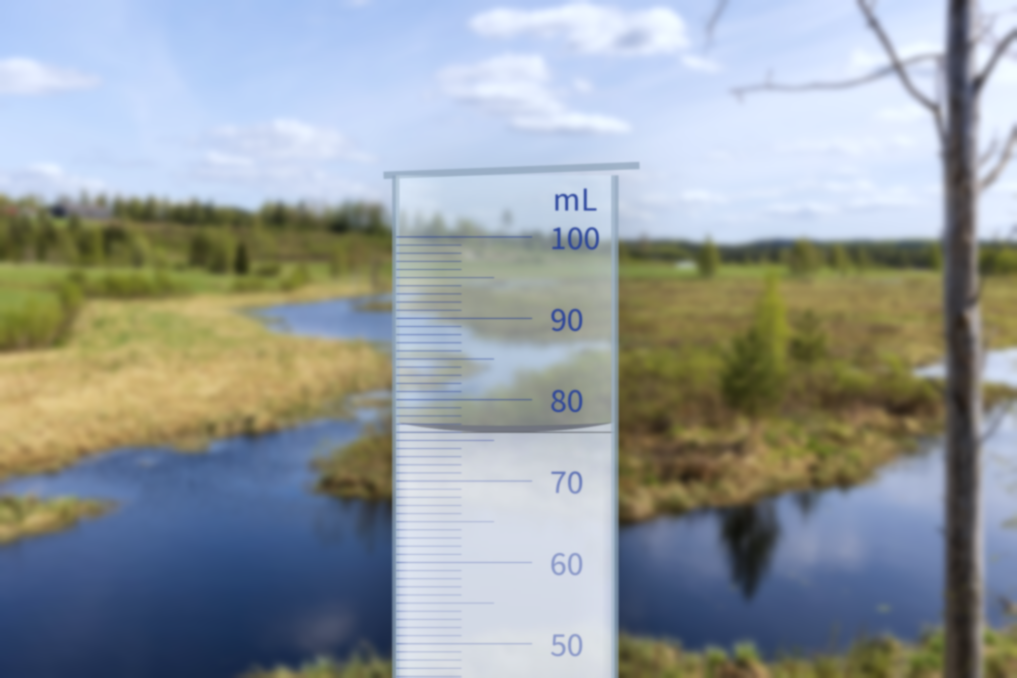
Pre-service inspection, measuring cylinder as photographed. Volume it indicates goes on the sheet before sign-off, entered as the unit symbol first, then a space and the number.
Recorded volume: mL 76
